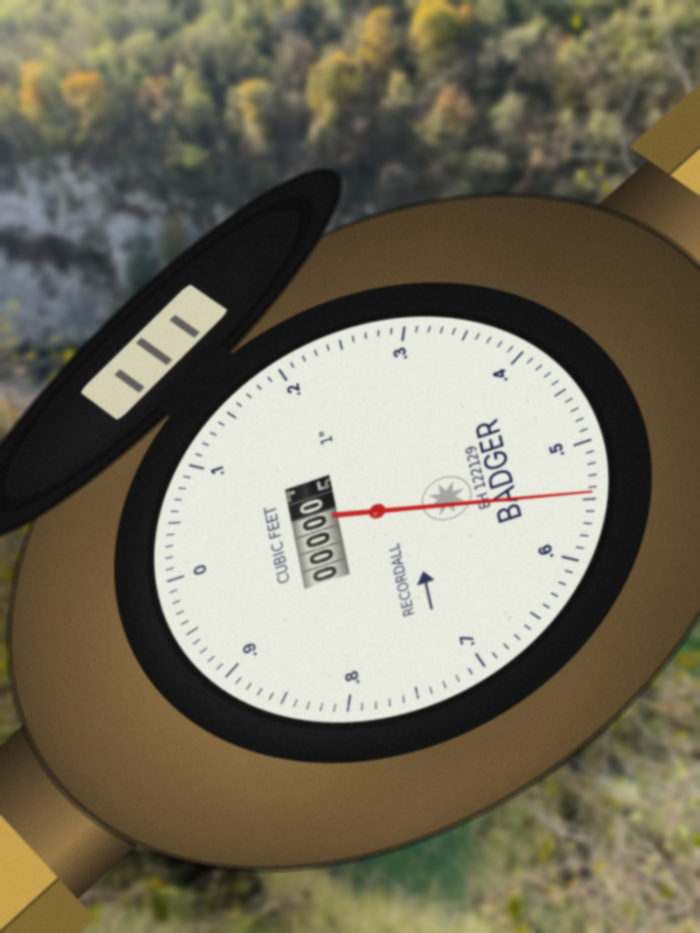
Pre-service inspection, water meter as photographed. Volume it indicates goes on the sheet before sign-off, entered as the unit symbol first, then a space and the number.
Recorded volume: ft³ 4.54
